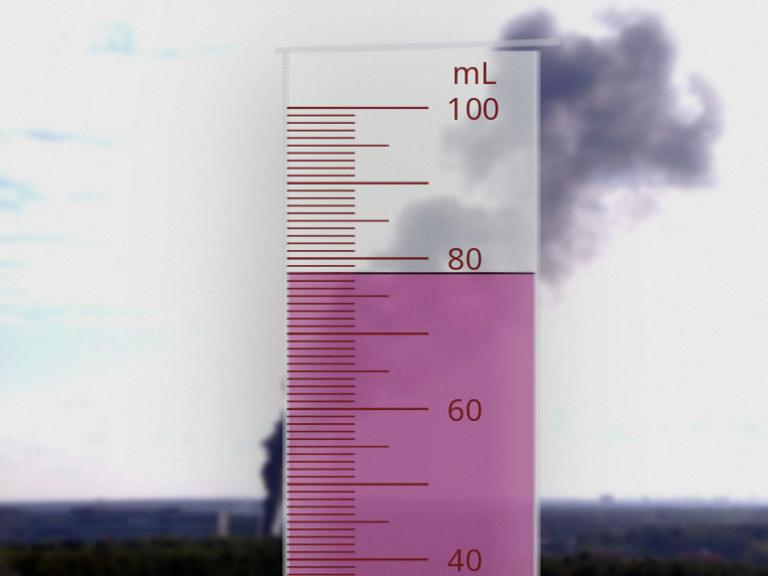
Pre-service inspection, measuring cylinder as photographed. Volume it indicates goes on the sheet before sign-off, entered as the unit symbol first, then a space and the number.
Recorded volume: mL 78
